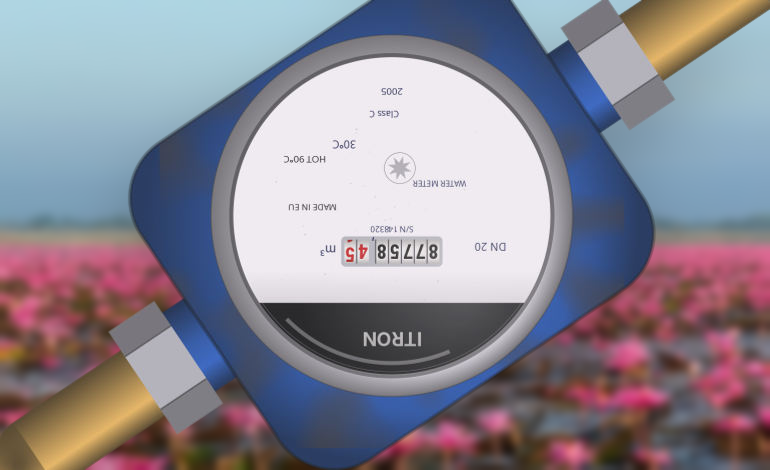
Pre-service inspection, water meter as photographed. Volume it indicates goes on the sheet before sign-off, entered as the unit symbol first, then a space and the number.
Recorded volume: m³ 87758.45
